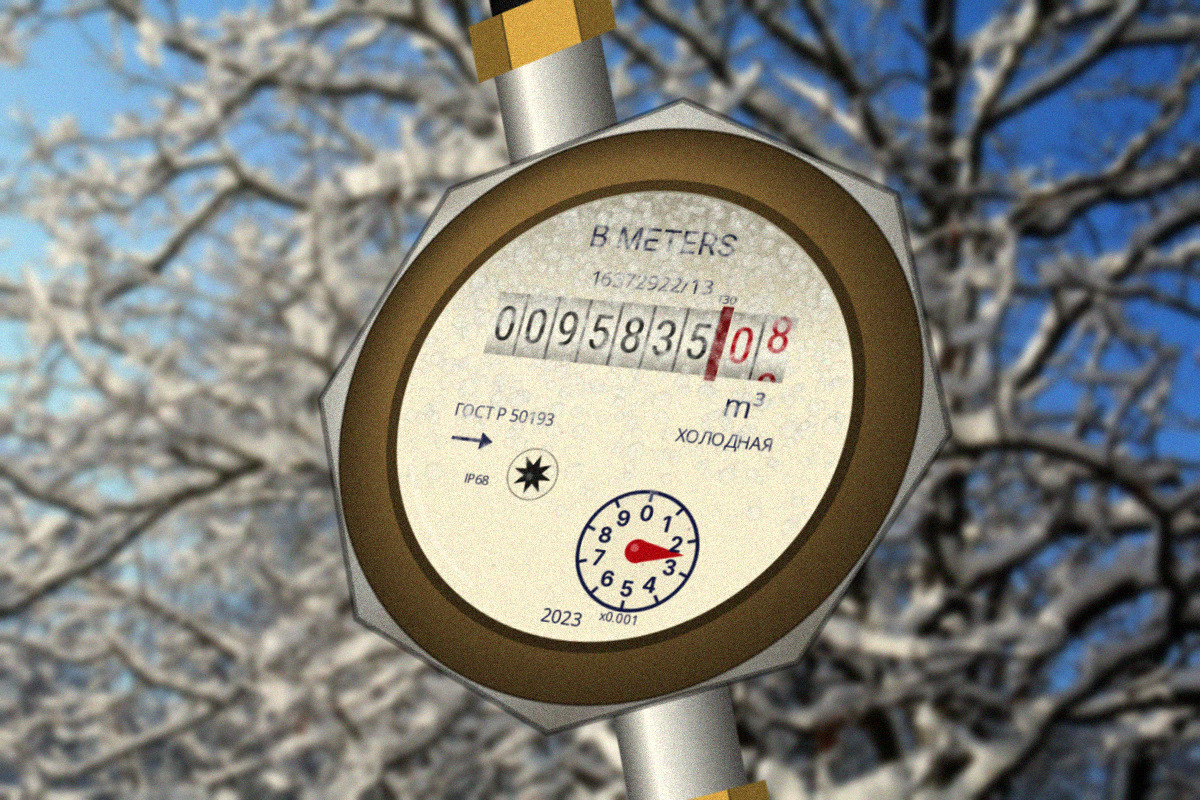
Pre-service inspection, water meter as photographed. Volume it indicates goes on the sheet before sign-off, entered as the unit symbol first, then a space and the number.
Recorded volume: m³ 95835.082
